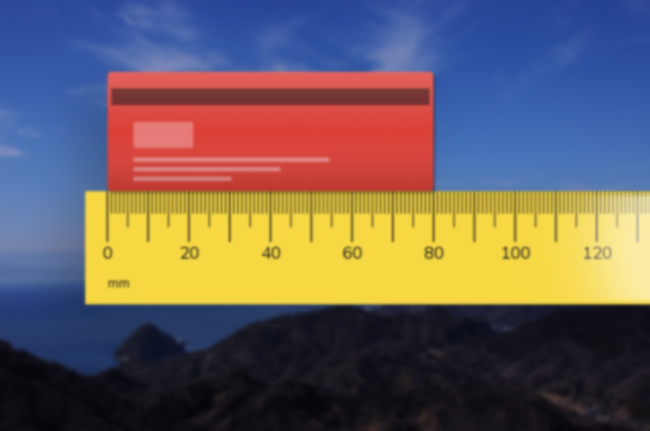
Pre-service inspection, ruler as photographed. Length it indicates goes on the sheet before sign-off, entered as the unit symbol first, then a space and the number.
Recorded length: mm 80
